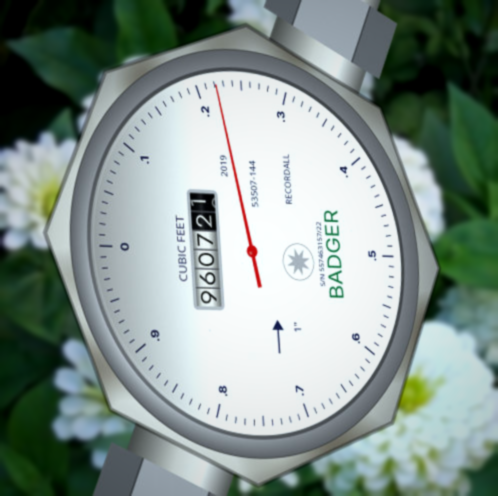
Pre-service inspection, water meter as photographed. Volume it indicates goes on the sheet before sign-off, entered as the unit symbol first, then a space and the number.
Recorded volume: ft³ 960721.22
